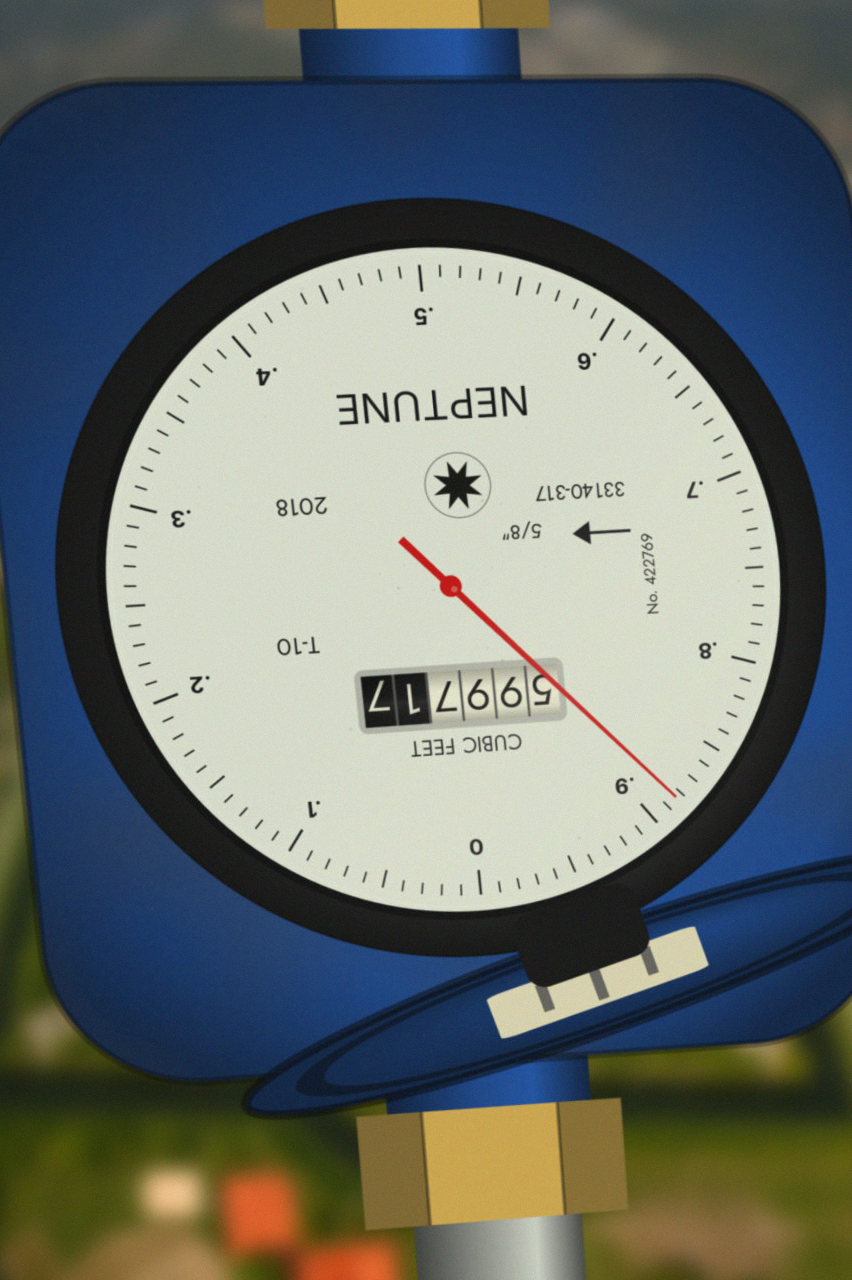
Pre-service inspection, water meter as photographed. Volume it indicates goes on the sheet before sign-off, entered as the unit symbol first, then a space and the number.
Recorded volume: ft³ 599716.88
